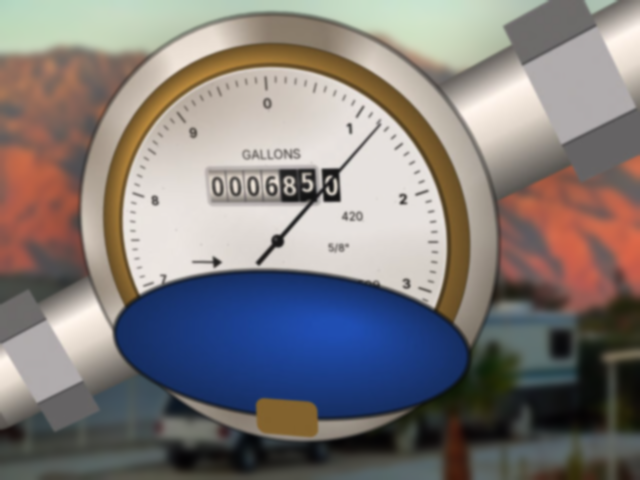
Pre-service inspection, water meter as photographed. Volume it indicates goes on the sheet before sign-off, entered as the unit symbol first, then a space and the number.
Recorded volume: gal 6851.2
